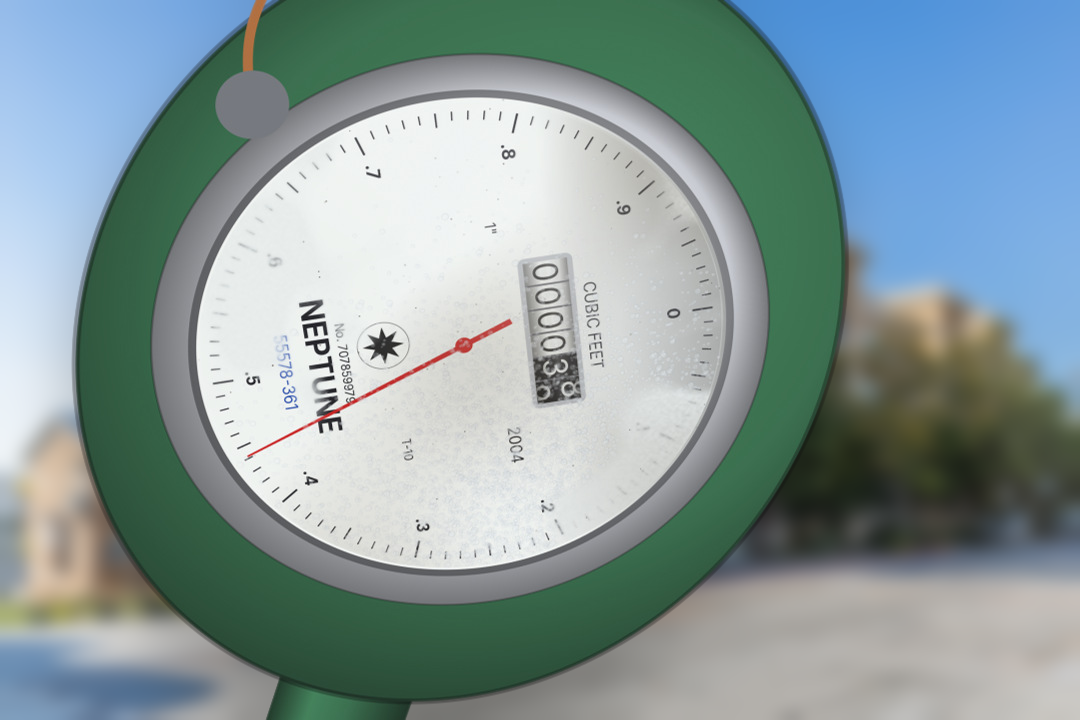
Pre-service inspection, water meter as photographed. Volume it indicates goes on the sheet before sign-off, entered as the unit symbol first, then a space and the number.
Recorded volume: ft³ 38.44
